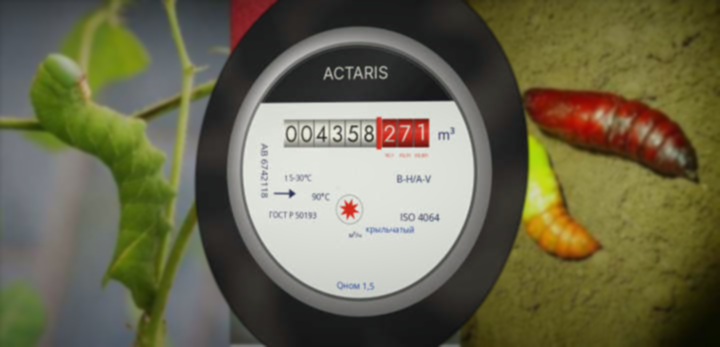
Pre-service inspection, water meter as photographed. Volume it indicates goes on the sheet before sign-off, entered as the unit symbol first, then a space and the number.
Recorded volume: m³ 4358.271
